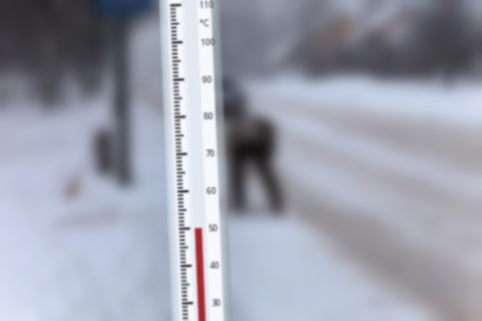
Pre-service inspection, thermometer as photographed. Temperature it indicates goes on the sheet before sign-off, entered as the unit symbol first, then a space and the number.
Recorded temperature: °C 50
